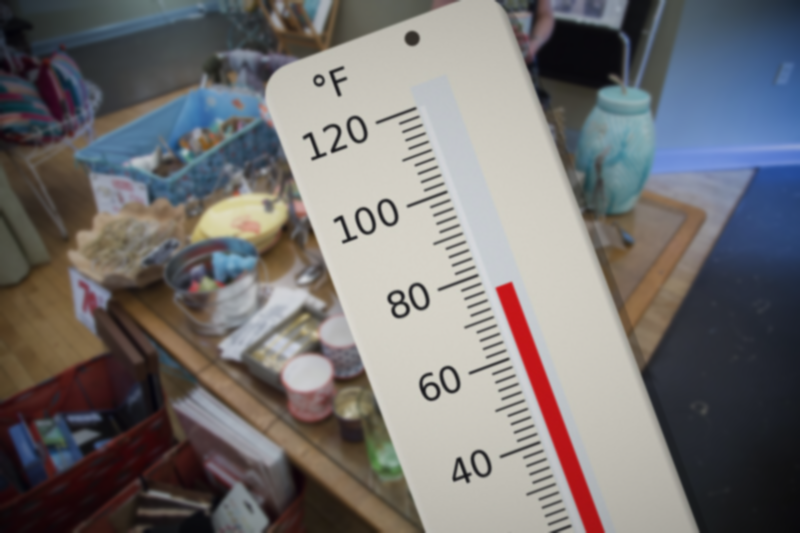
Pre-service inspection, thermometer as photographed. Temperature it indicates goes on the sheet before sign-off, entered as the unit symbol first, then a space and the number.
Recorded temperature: °F 76
